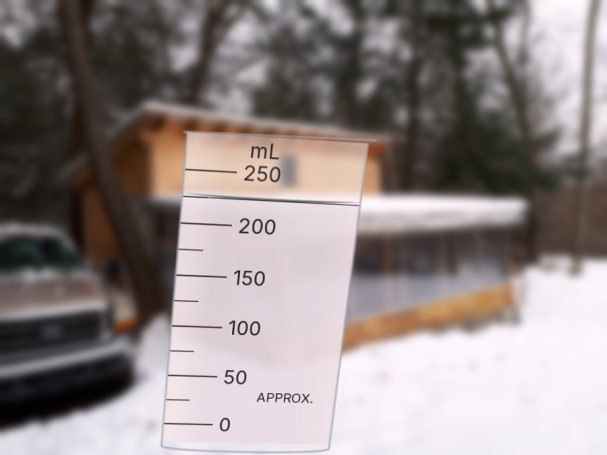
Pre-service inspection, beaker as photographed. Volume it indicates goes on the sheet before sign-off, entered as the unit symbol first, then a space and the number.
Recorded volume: mL 225
